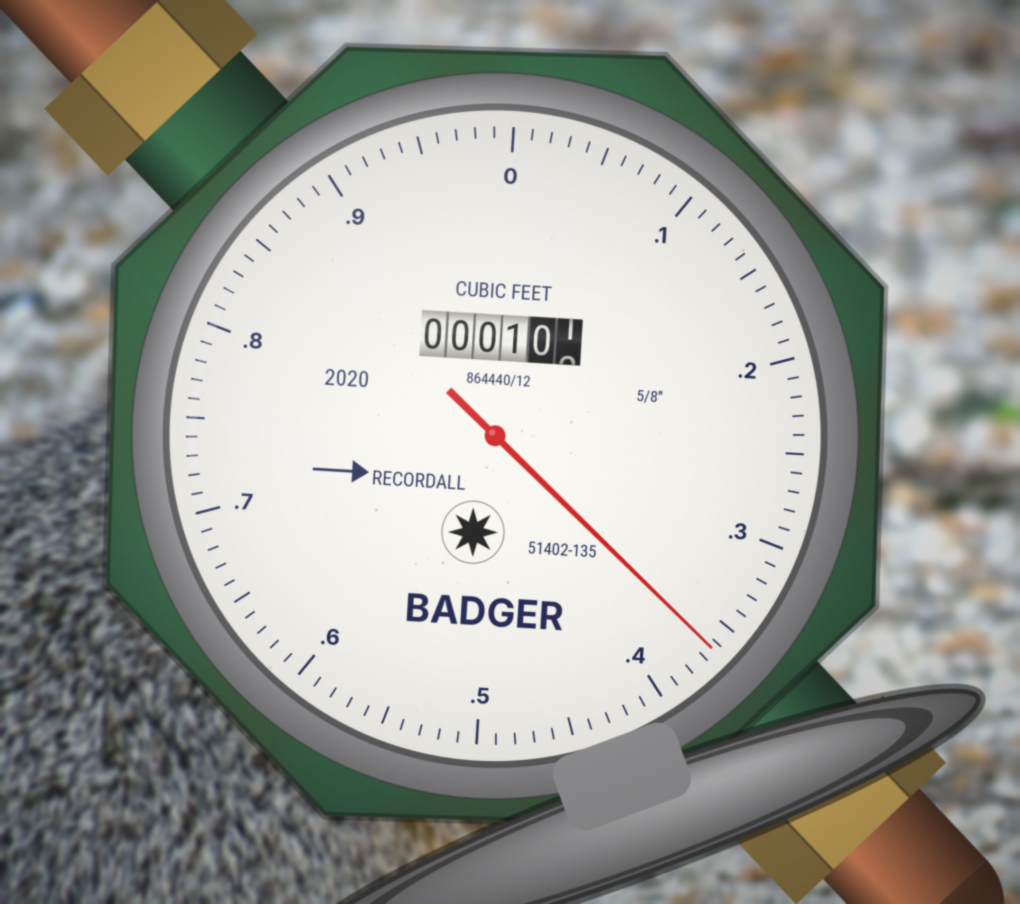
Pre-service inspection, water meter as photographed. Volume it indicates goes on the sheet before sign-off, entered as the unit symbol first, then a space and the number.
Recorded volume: ft³ 101.36
